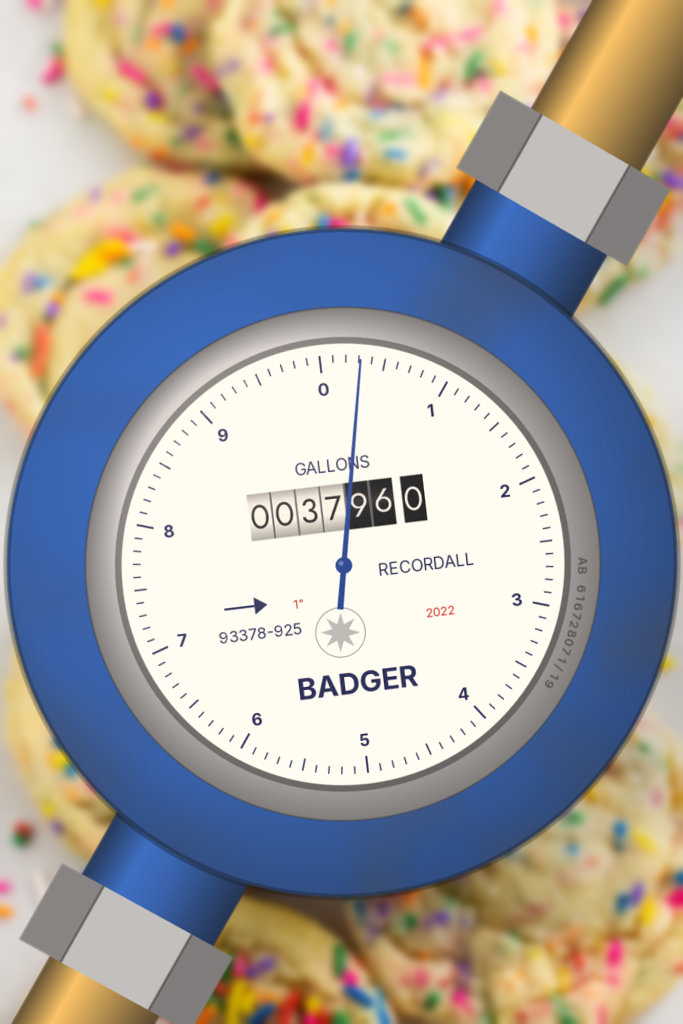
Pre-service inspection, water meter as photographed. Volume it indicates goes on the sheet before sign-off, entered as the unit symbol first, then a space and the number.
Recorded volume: gal 37960.3
